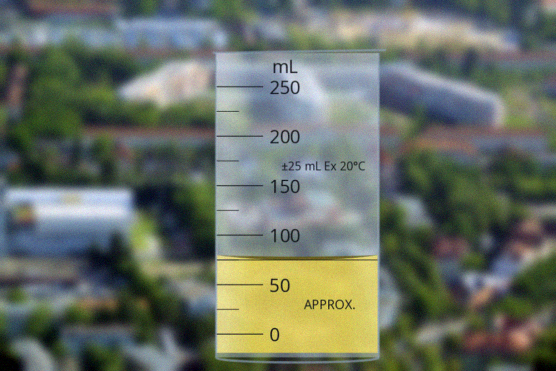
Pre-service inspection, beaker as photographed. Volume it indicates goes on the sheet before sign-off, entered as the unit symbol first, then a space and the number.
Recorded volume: mL 75
